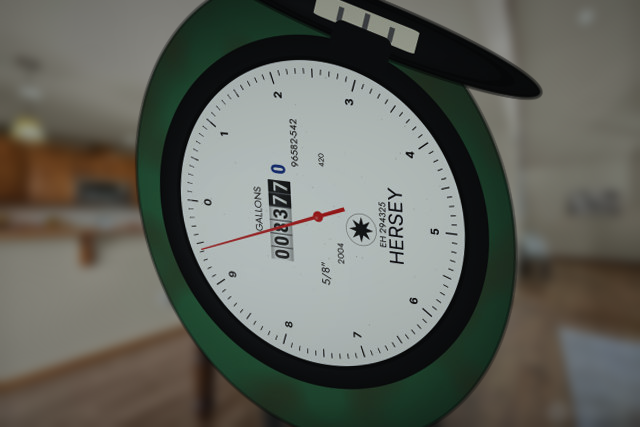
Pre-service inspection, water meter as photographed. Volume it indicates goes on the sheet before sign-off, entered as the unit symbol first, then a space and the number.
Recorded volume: gal 83769.4
